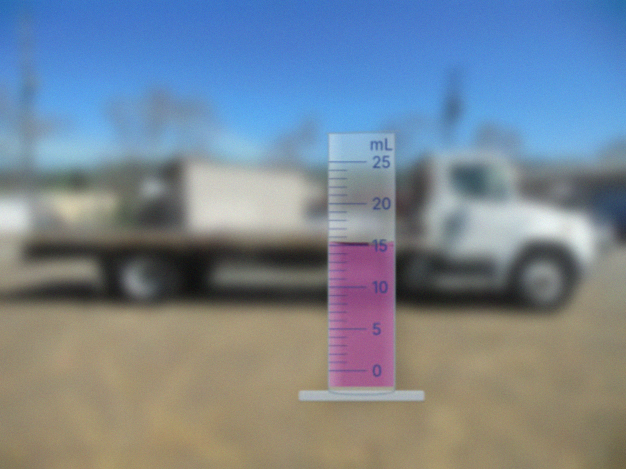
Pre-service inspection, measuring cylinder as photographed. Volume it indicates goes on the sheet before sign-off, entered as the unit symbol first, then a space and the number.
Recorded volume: mL 15
